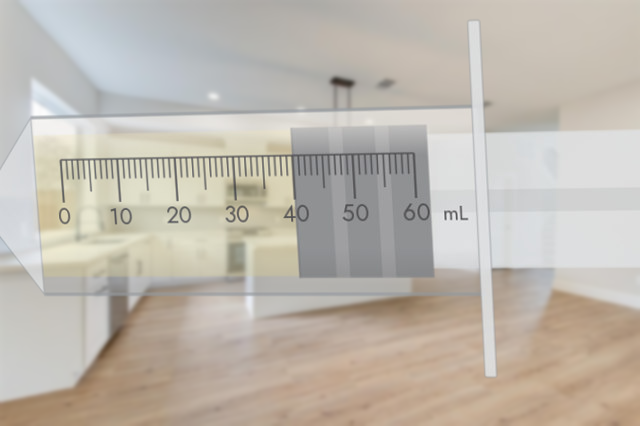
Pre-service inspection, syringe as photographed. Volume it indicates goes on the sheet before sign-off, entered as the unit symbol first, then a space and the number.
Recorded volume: mL 40
